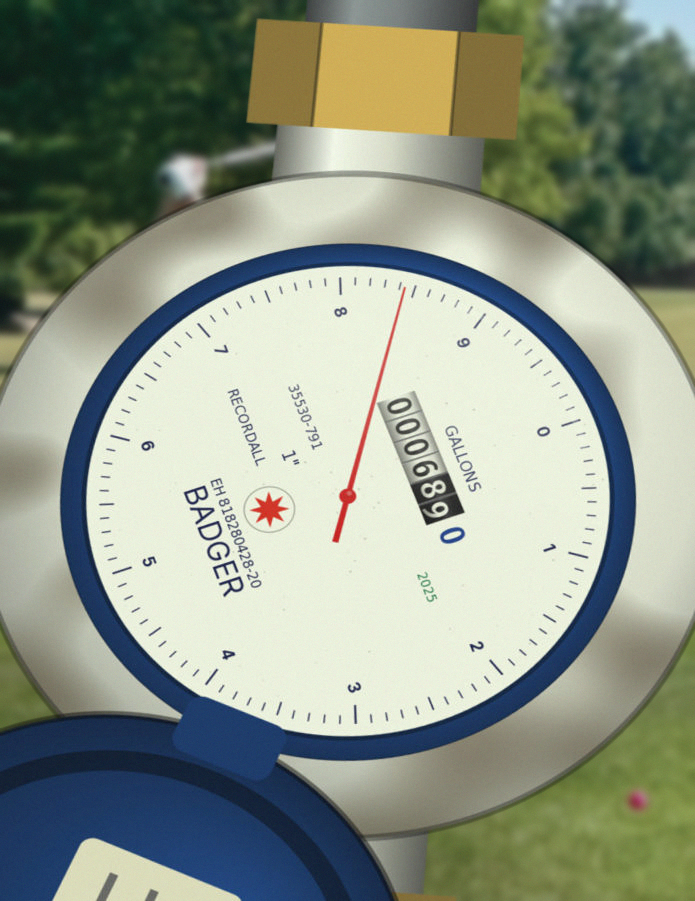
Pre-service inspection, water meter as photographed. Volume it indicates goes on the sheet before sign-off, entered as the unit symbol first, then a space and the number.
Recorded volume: gal 6888.4
